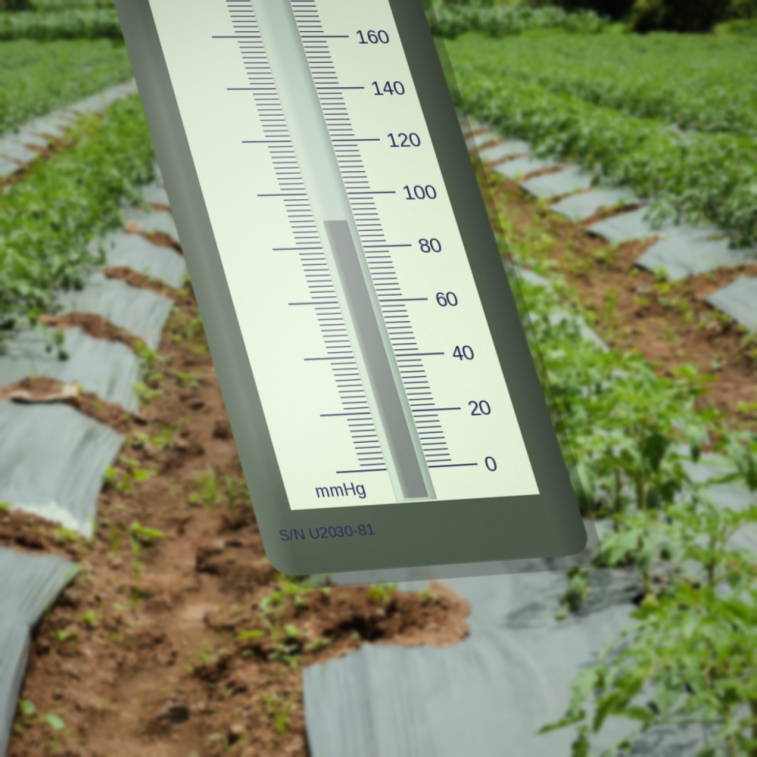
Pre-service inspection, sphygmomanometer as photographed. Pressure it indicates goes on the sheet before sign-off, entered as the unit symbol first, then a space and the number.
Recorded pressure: mmHg 90
